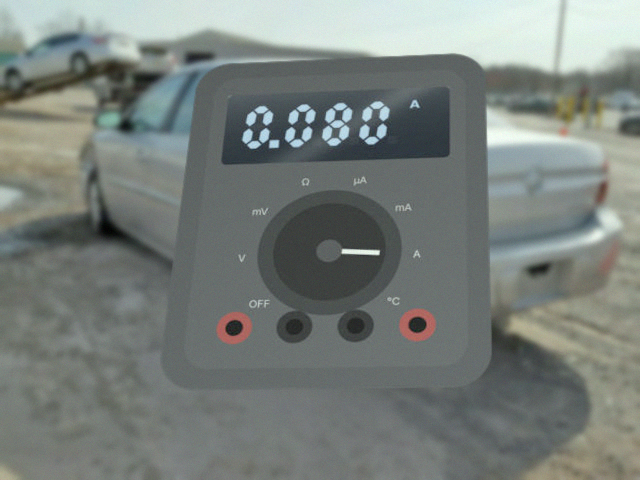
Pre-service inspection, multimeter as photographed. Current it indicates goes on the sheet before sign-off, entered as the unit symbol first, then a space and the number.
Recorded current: A 0.080
